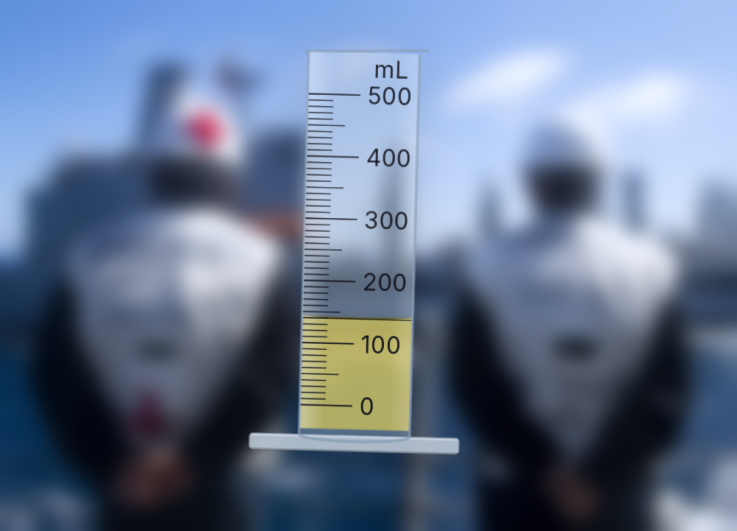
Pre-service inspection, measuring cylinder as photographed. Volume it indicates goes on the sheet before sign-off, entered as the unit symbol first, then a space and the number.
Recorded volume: mL 140
